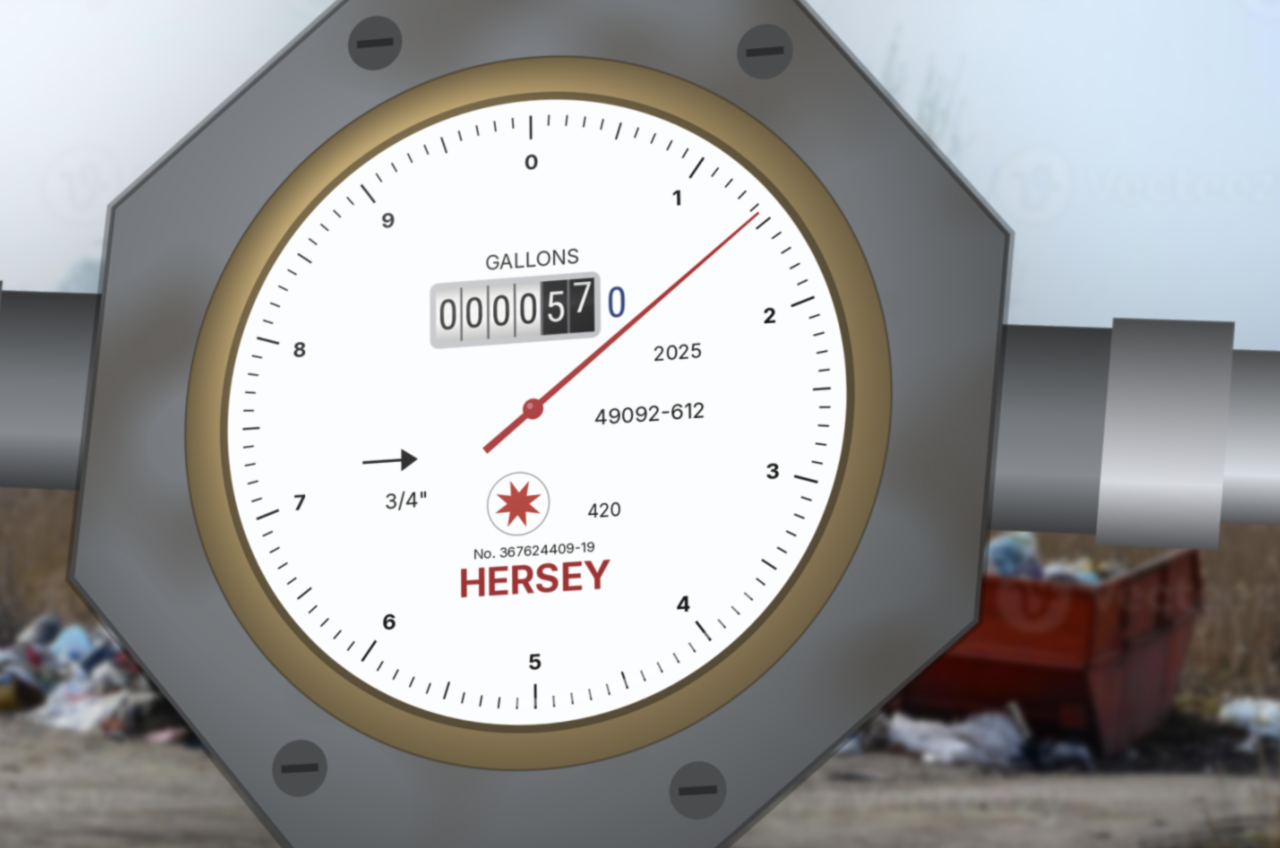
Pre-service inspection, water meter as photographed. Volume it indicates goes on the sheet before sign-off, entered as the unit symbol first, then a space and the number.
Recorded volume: gal 571.4
